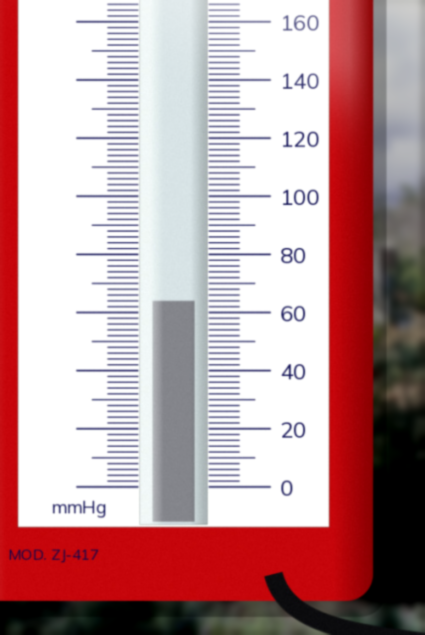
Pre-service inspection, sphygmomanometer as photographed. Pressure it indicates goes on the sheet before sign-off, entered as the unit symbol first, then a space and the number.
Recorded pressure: mmHg 64
